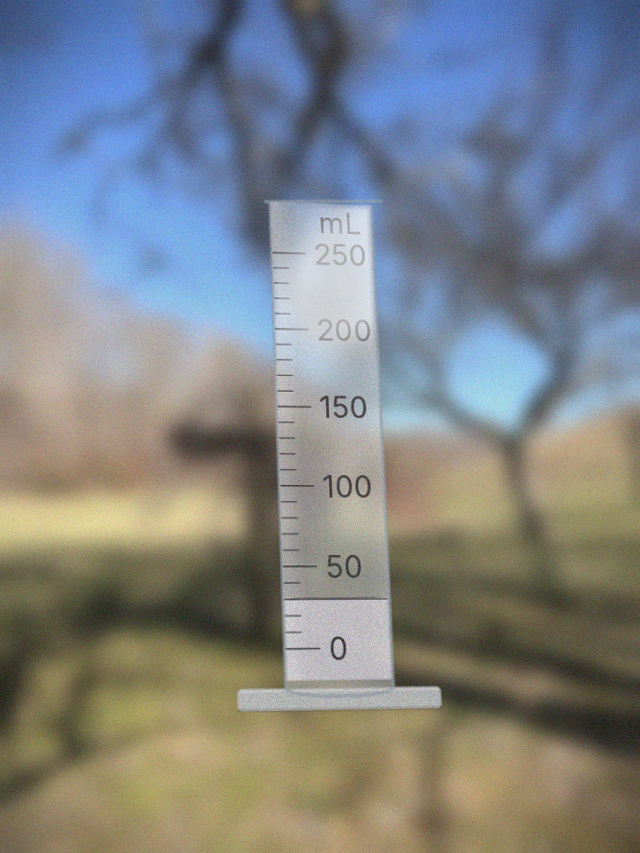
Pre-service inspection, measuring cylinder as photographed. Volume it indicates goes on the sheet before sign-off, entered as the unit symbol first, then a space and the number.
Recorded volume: mL 30
